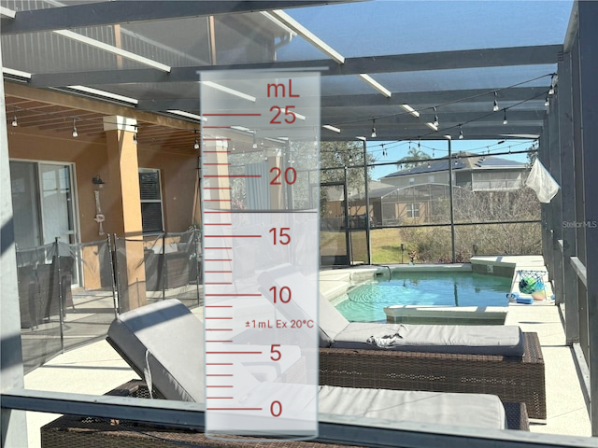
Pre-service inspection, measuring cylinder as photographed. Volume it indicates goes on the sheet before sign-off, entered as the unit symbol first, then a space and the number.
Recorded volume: mL 17
